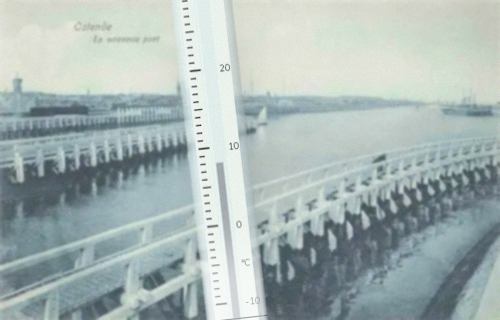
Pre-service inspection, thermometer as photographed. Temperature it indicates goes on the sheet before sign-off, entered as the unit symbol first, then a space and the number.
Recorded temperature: °C 8
